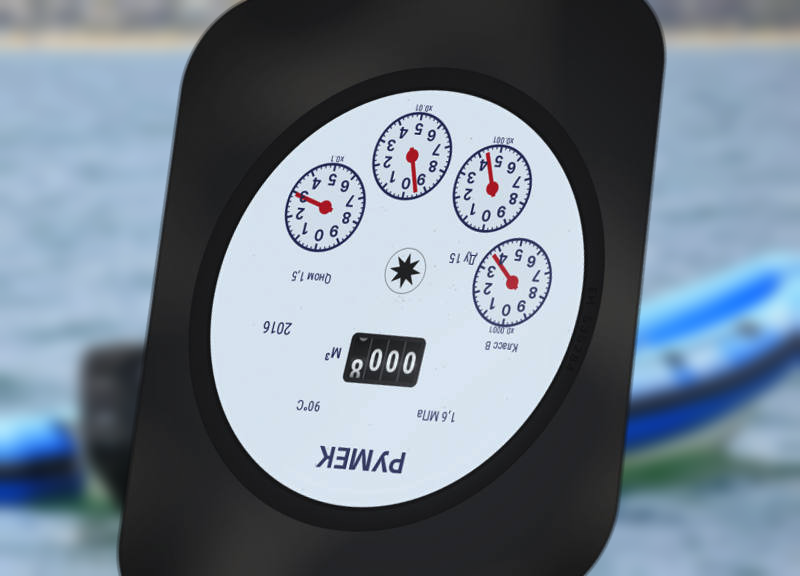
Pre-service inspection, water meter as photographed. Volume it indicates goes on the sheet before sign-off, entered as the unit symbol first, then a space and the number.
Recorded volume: m³ 8.2943
